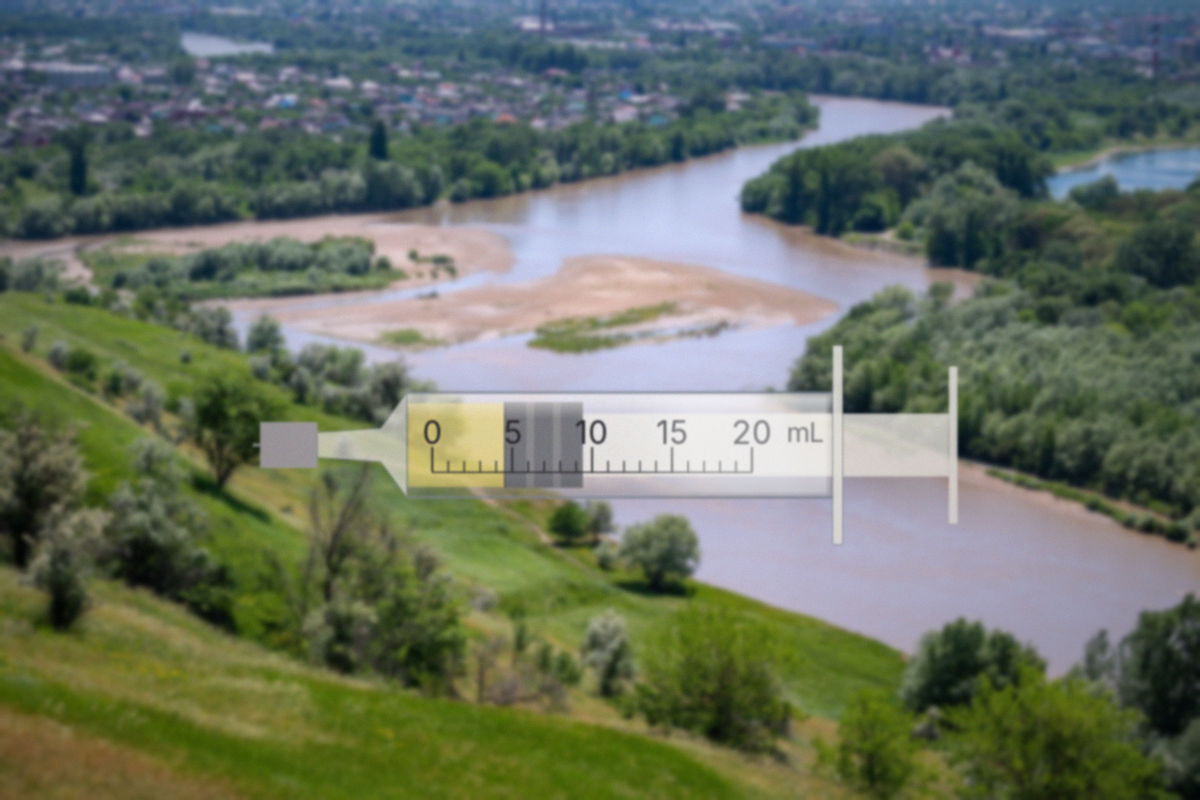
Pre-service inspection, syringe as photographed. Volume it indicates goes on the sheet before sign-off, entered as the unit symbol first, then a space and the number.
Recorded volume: mL 4.5
